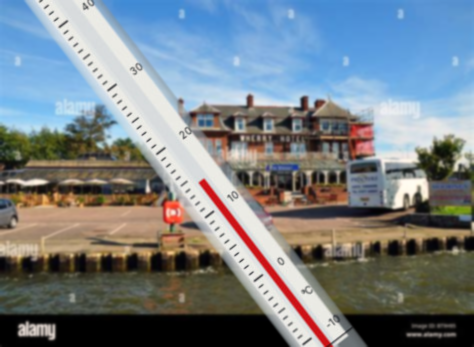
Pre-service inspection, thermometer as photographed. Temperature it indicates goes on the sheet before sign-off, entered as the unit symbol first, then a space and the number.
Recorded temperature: °C 14
